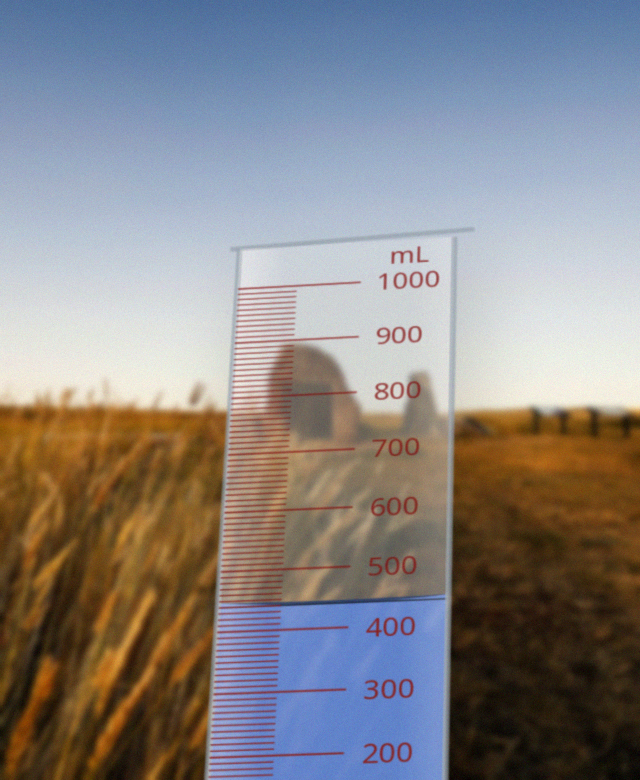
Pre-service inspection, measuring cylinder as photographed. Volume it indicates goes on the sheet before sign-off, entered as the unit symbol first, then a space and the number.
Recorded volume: mL 440
